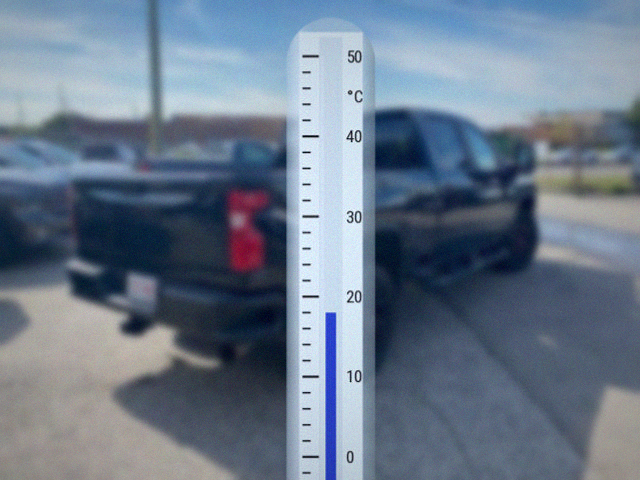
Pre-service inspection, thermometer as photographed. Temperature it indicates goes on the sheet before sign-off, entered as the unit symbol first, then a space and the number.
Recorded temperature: °C 18
